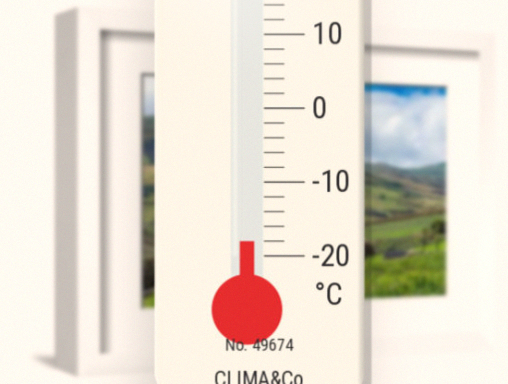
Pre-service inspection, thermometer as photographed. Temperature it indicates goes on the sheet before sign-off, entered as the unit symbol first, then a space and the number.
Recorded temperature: °C -18
